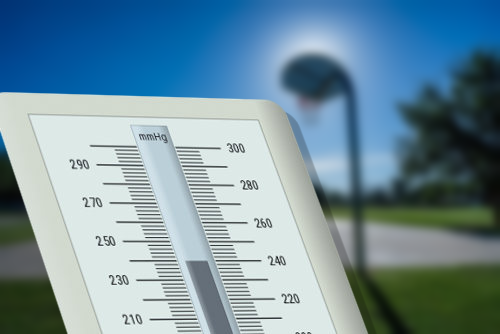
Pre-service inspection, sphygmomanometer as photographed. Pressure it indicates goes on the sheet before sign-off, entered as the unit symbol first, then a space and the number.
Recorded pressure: mmHg 240
